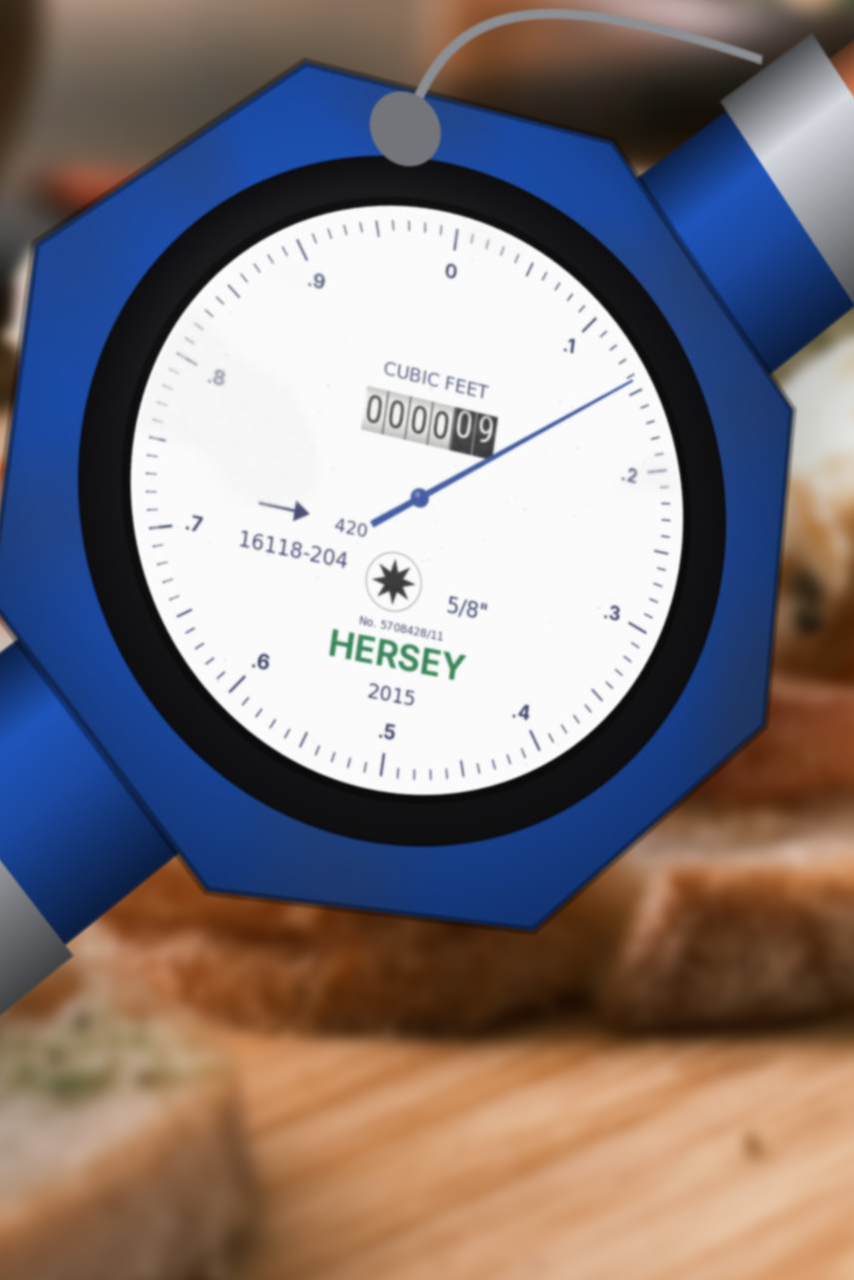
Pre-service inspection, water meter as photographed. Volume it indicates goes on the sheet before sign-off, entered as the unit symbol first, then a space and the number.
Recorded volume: ft³ 9.14
